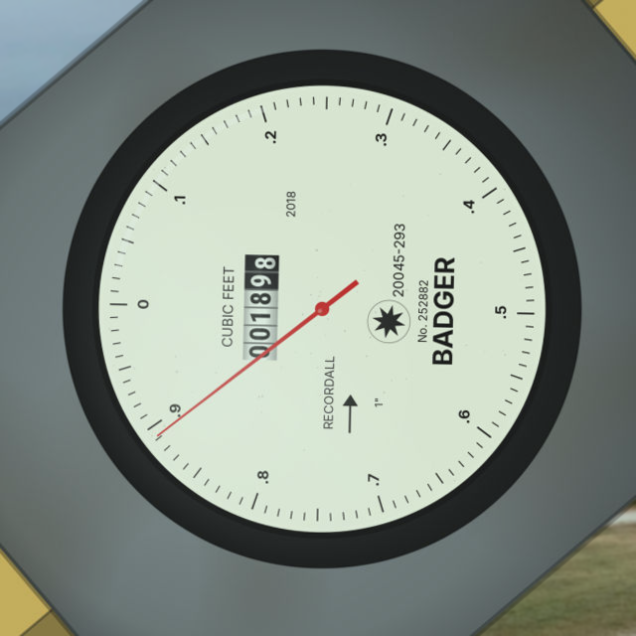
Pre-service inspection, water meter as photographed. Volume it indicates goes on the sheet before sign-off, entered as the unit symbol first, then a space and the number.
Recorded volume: ft³ 1897.89
